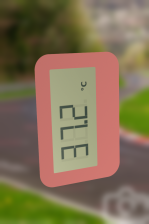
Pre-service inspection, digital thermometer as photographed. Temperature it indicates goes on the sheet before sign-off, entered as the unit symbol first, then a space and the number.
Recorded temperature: °C 37.2
